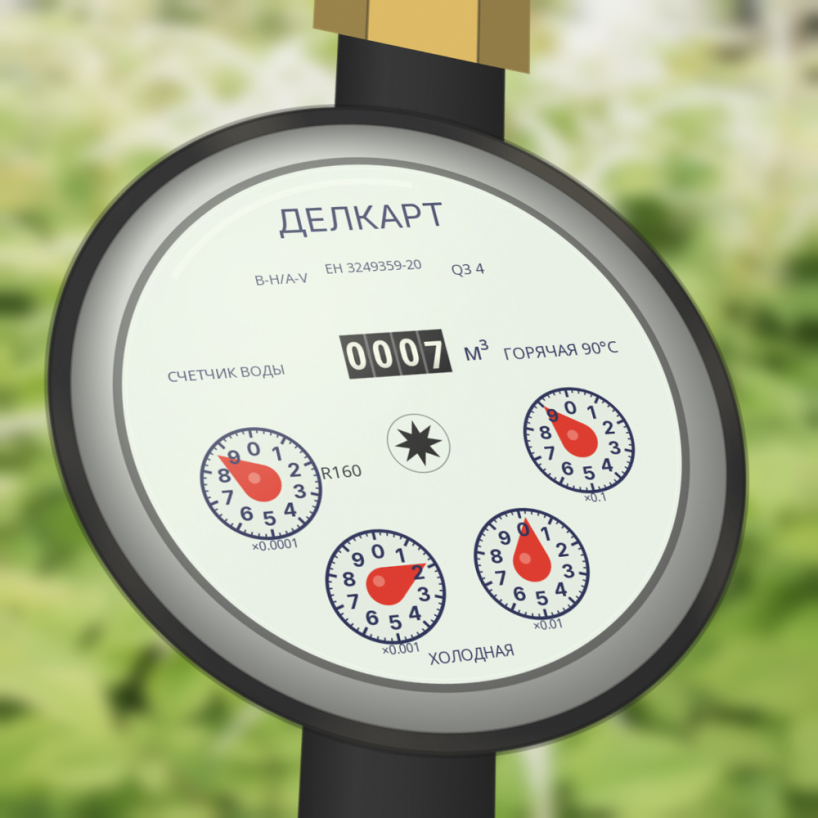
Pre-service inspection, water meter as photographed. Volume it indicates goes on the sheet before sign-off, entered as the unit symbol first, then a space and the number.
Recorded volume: m³ 6.9018
